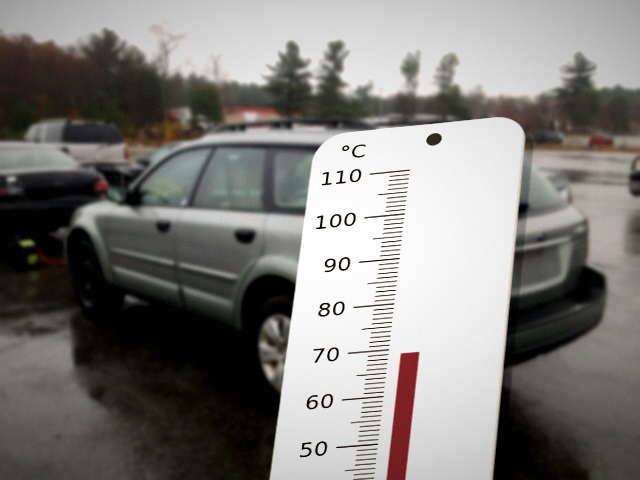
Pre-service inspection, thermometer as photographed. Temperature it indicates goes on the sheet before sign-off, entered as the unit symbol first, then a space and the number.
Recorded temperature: °C 69
